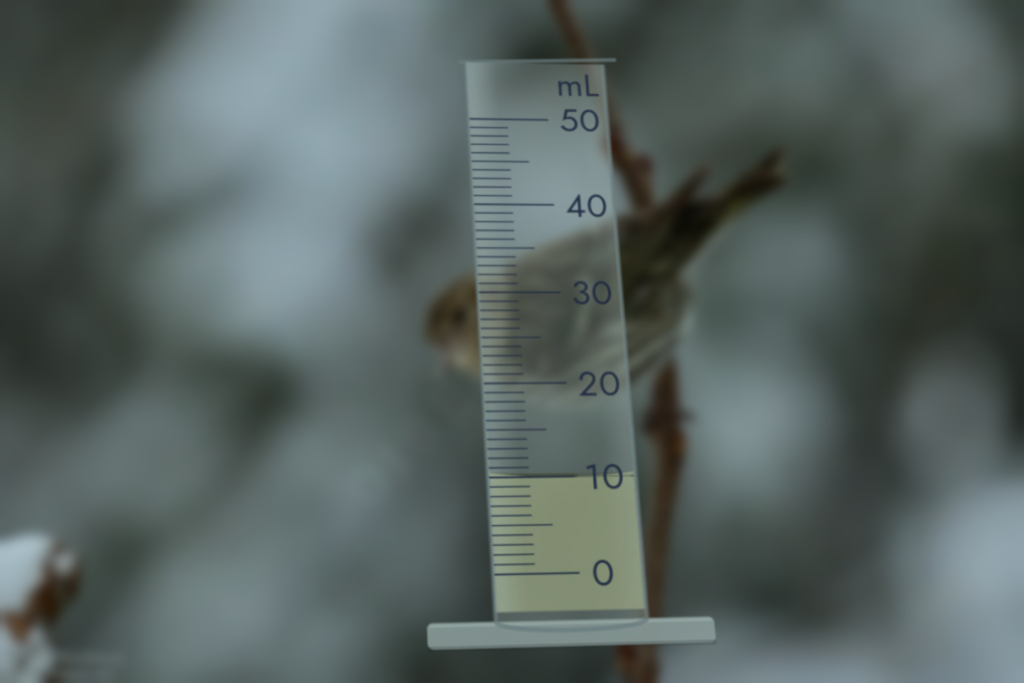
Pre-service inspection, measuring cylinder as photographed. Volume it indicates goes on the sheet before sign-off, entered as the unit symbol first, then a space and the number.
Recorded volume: mL 10
